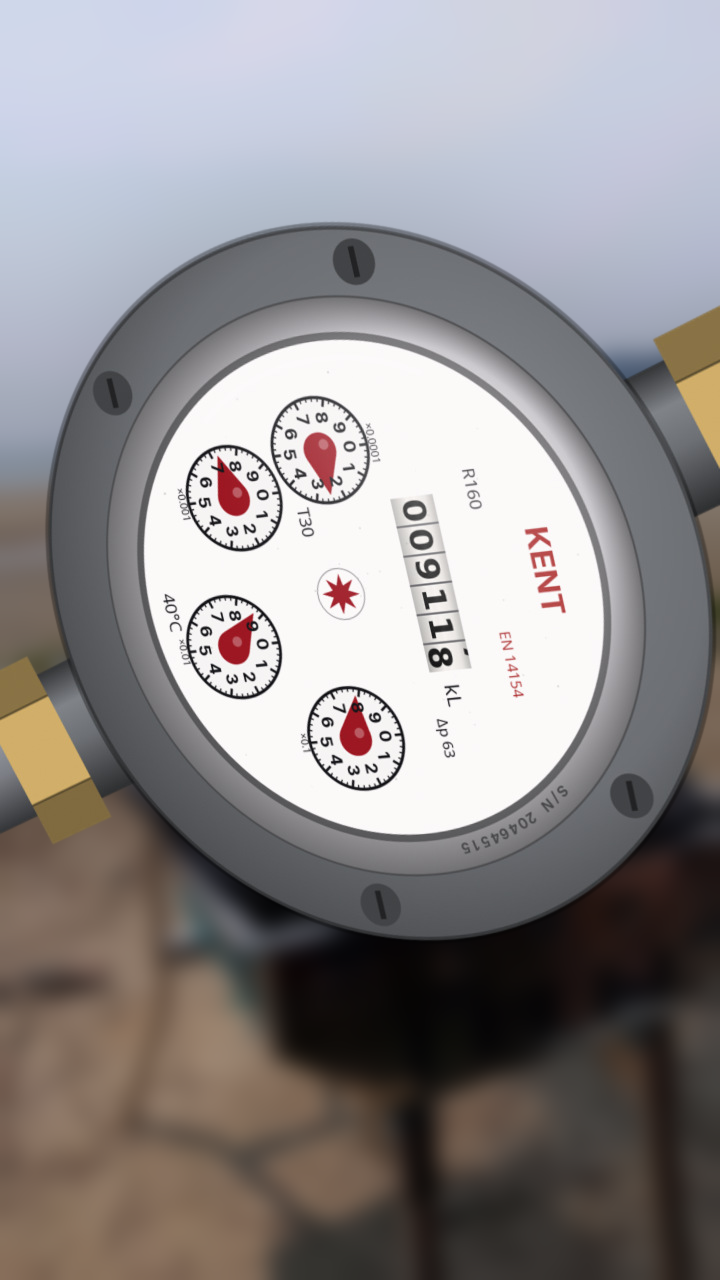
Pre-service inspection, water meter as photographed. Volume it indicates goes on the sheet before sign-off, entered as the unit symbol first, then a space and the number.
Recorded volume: kL 9117.7872
